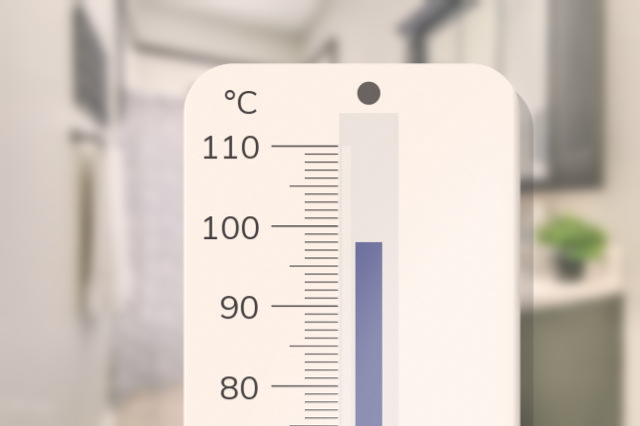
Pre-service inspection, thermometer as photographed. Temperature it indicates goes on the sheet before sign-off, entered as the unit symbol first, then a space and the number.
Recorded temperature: °C 98
